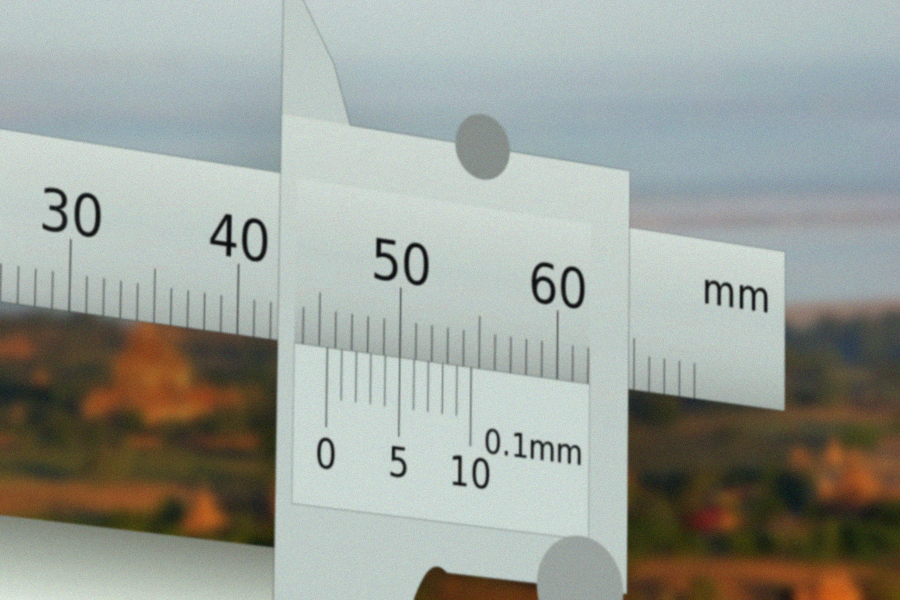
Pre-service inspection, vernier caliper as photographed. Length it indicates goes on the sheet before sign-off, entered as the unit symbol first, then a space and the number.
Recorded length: mm 45.5
